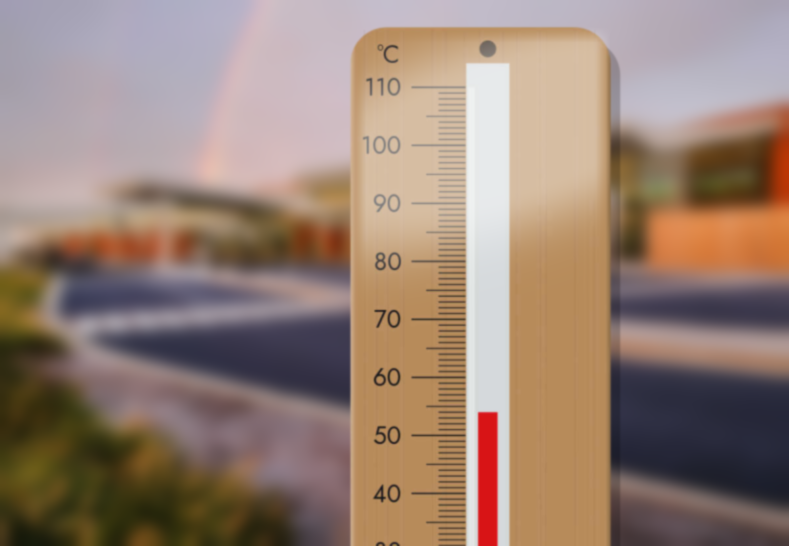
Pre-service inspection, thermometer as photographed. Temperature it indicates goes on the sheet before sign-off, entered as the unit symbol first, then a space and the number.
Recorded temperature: °C 54
